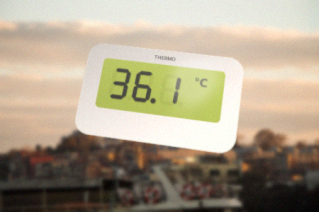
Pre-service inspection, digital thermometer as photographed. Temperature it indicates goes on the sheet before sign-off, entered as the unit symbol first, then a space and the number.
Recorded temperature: °C 36.1
